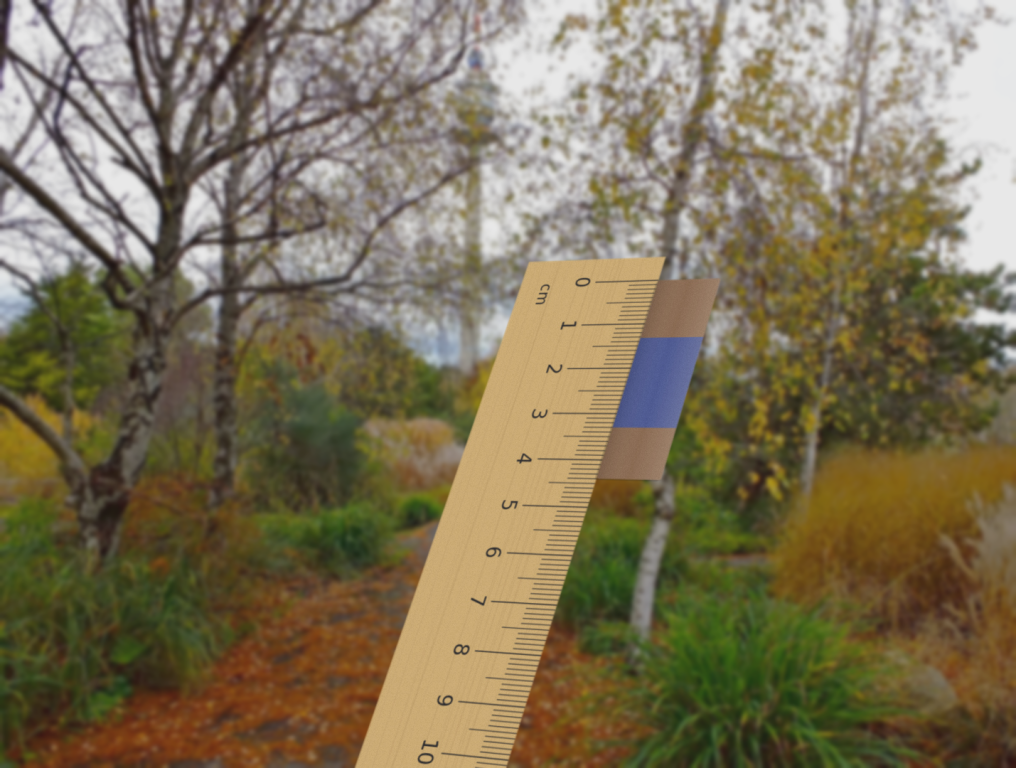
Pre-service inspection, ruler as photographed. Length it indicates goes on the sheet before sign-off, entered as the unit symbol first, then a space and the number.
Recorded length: cm 4.4
